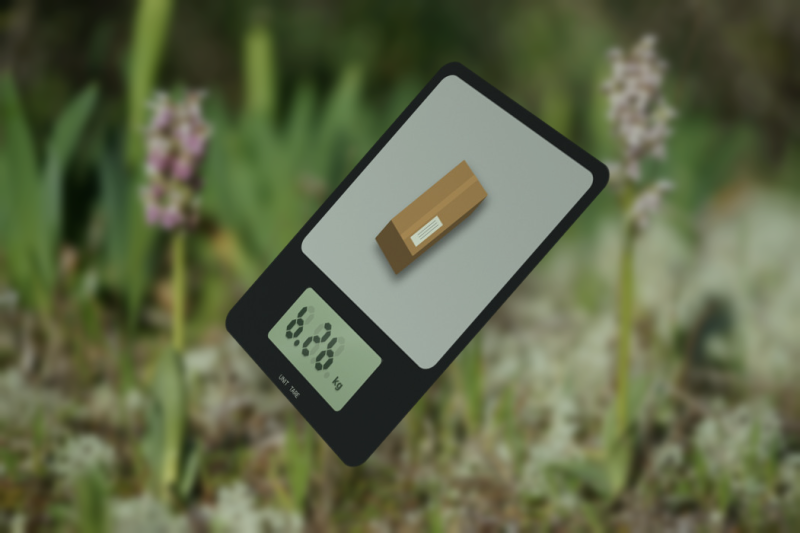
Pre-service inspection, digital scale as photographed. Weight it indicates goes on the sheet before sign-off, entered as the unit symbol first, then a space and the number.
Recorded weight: kg 6.26
